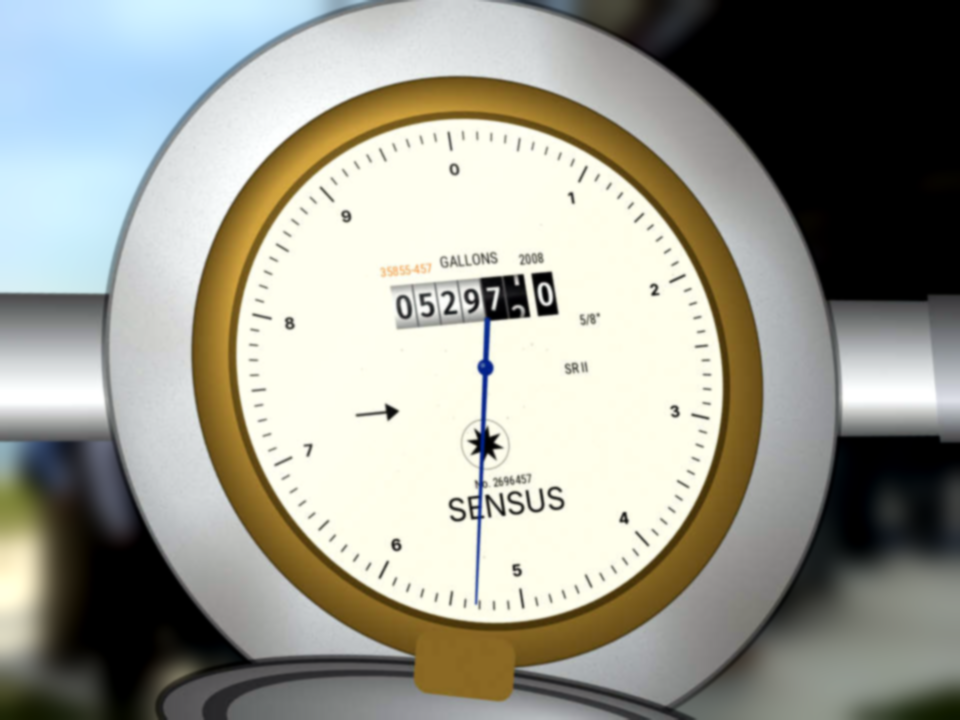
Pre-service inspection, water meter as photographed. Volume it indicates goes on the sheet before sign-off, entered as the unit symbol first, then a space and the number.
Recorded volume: gal 529715.3
